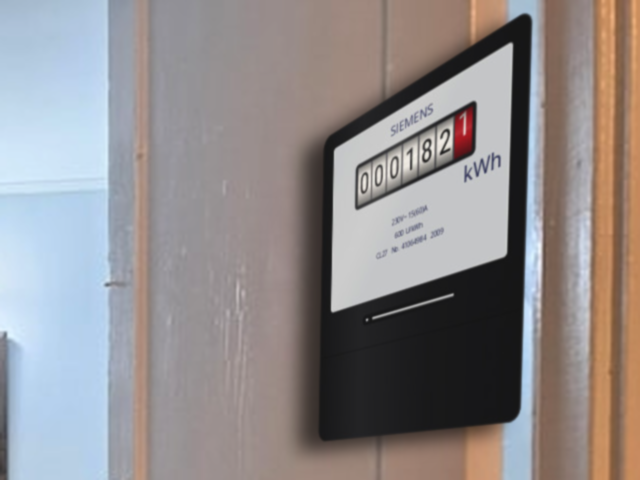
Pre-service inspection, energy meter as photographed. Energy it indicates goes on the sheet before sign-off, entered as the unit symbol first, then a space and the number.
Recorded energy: kWh 182.1
